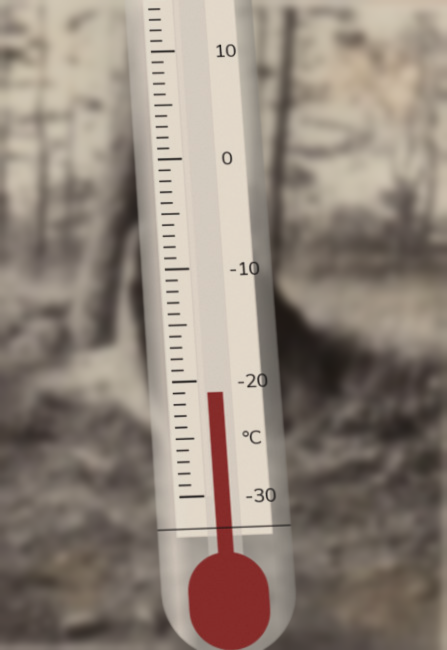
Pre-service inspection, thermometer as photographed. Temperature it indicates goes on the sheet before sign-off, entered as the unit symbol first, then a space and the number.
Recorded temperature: °C -21
